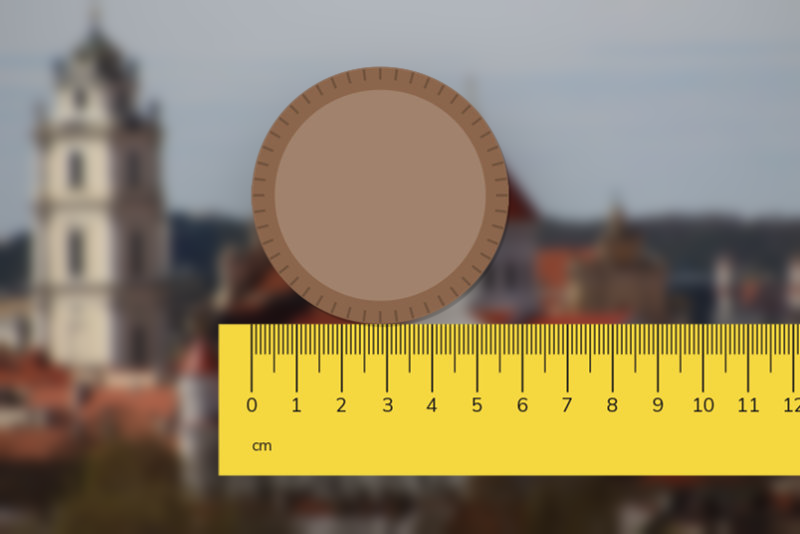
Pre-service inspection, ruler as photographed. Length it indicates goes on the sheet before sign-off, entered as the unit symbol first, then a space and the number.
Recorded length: cm 5.7
